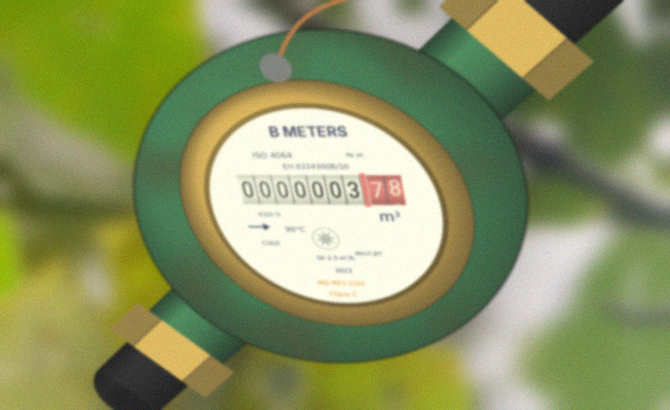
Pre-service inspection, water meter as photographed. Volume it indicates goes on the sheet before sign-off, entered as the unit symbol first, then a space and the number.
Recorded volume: m³ 3.78
